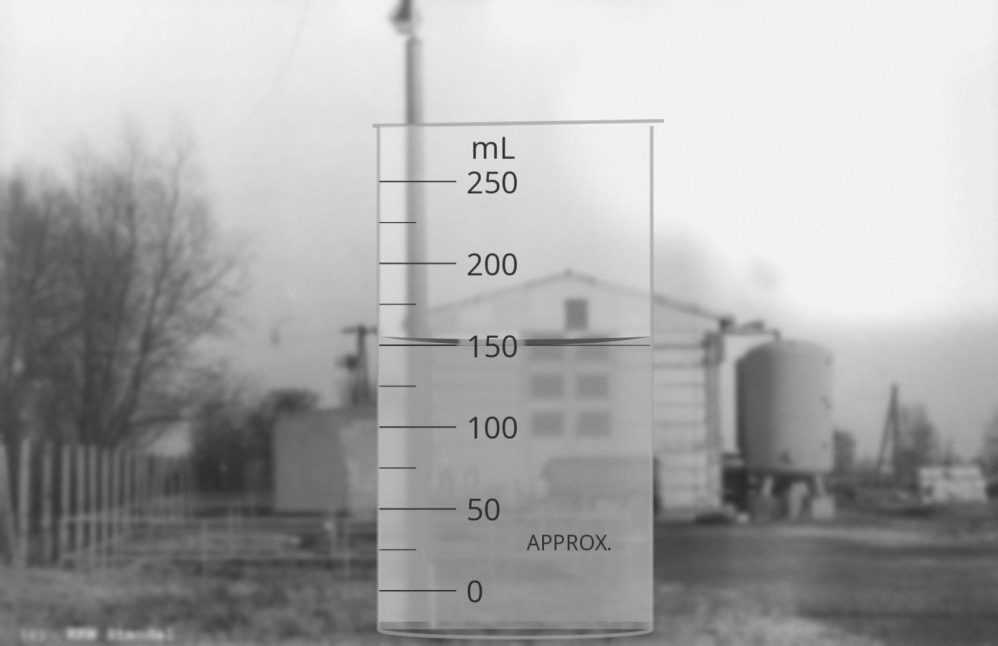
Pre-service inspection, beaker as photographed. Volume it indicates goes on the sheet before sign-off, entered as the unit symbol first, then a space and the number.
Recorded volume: mL 150
